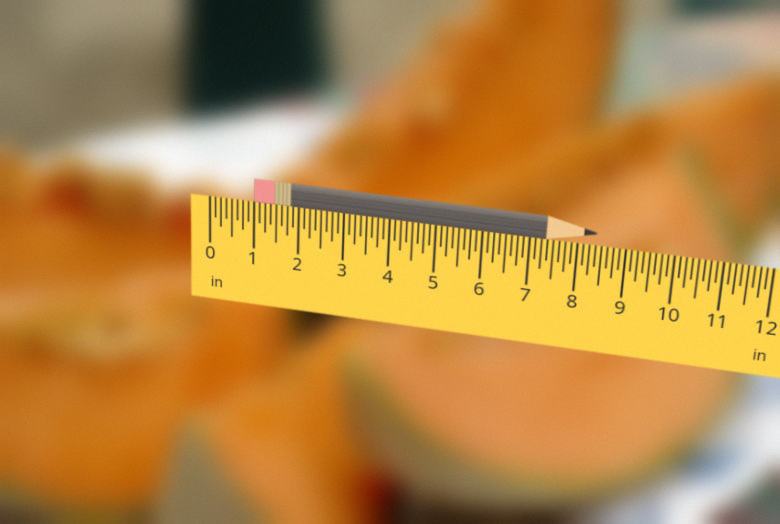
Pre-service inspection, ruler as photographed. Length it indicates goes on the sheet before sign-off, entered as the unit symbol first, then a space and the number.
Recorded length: in 7.375
